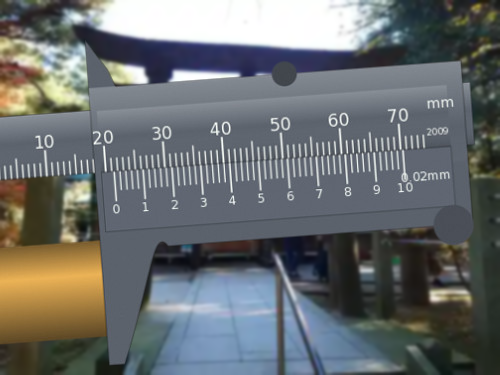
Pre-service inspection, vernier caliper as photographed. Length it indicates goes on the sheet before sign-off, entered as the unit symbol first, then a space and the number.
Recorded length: mm 21.4
